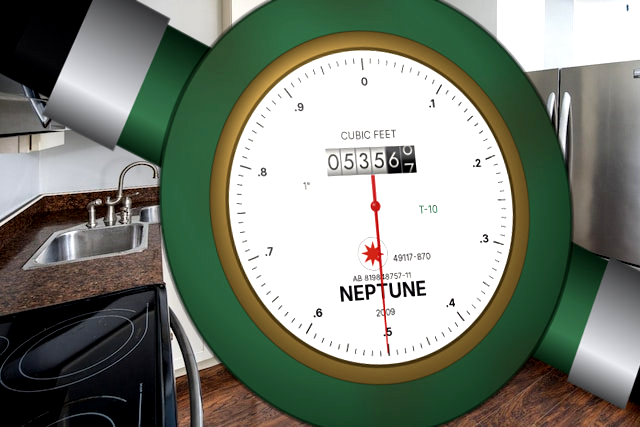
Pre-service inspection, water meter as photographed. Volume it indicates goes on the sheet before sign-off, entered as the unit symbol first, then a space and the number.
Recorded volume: ft³ 53566.50
